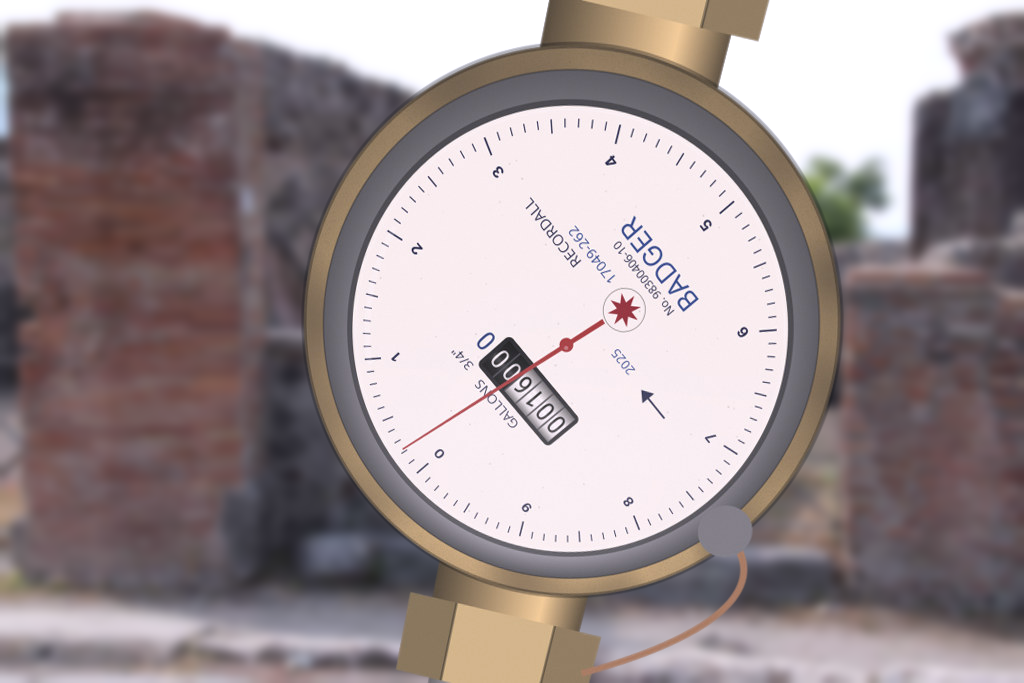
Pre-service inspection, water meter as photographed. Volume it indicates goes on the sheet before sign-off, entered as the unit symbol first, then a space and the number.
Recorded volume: gal 16000.2
